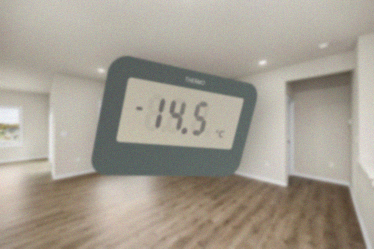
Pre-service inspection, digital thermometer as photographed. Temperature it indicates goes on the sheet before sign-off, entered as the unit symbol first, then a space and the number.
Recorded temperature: °C -14.5
